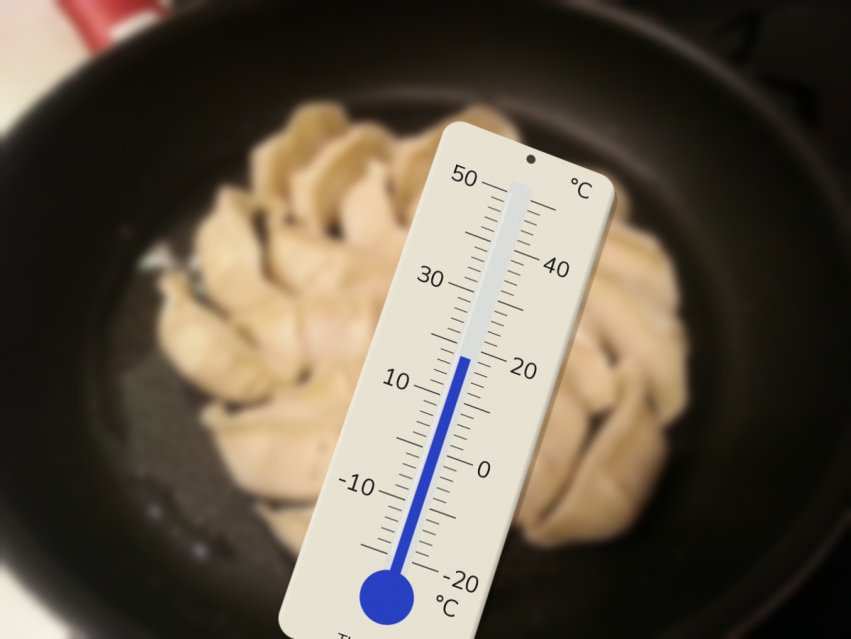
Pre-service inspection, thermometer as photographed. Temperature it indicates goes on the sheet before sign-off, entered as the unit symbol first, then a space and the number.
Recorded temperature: °C 18
